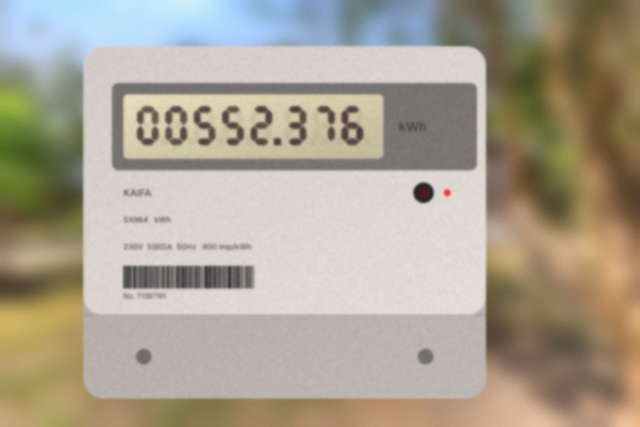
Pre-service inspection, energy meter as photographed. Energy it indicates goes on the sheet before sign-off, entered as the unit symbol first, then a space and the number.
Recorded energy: kWh 552.376
